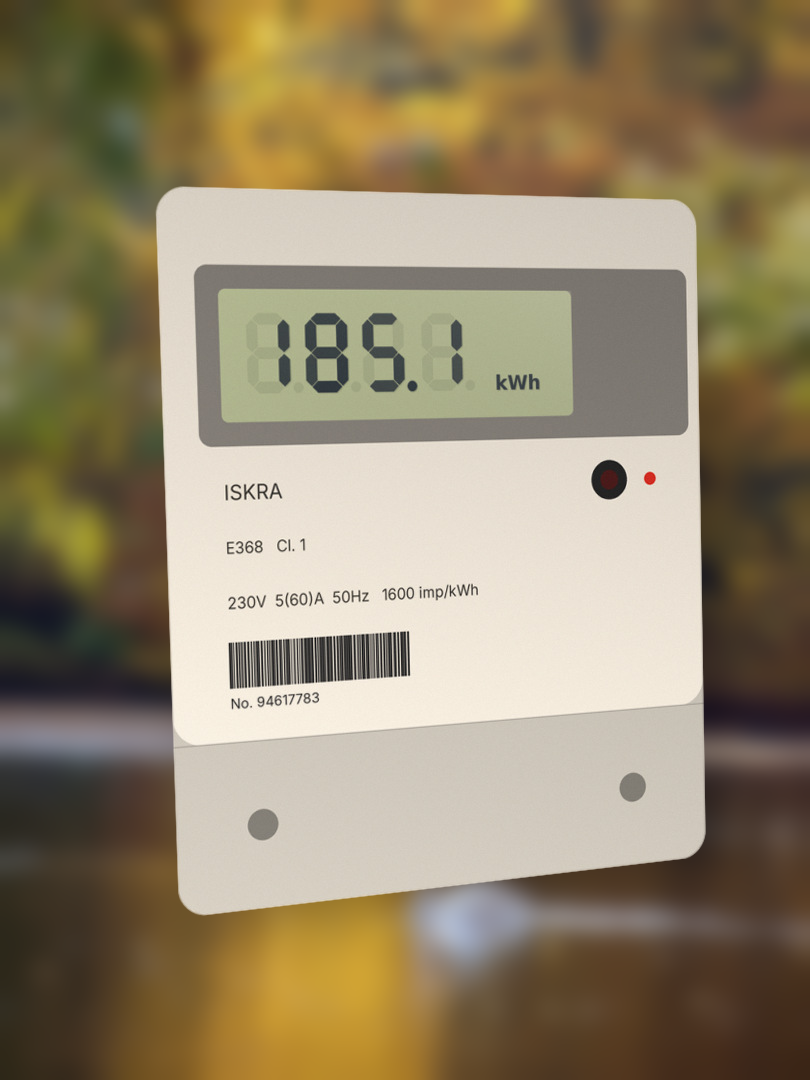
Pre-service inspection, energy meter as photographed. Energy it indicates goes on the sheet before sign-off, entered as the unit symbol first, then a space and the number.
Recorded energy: kWh 185.1
